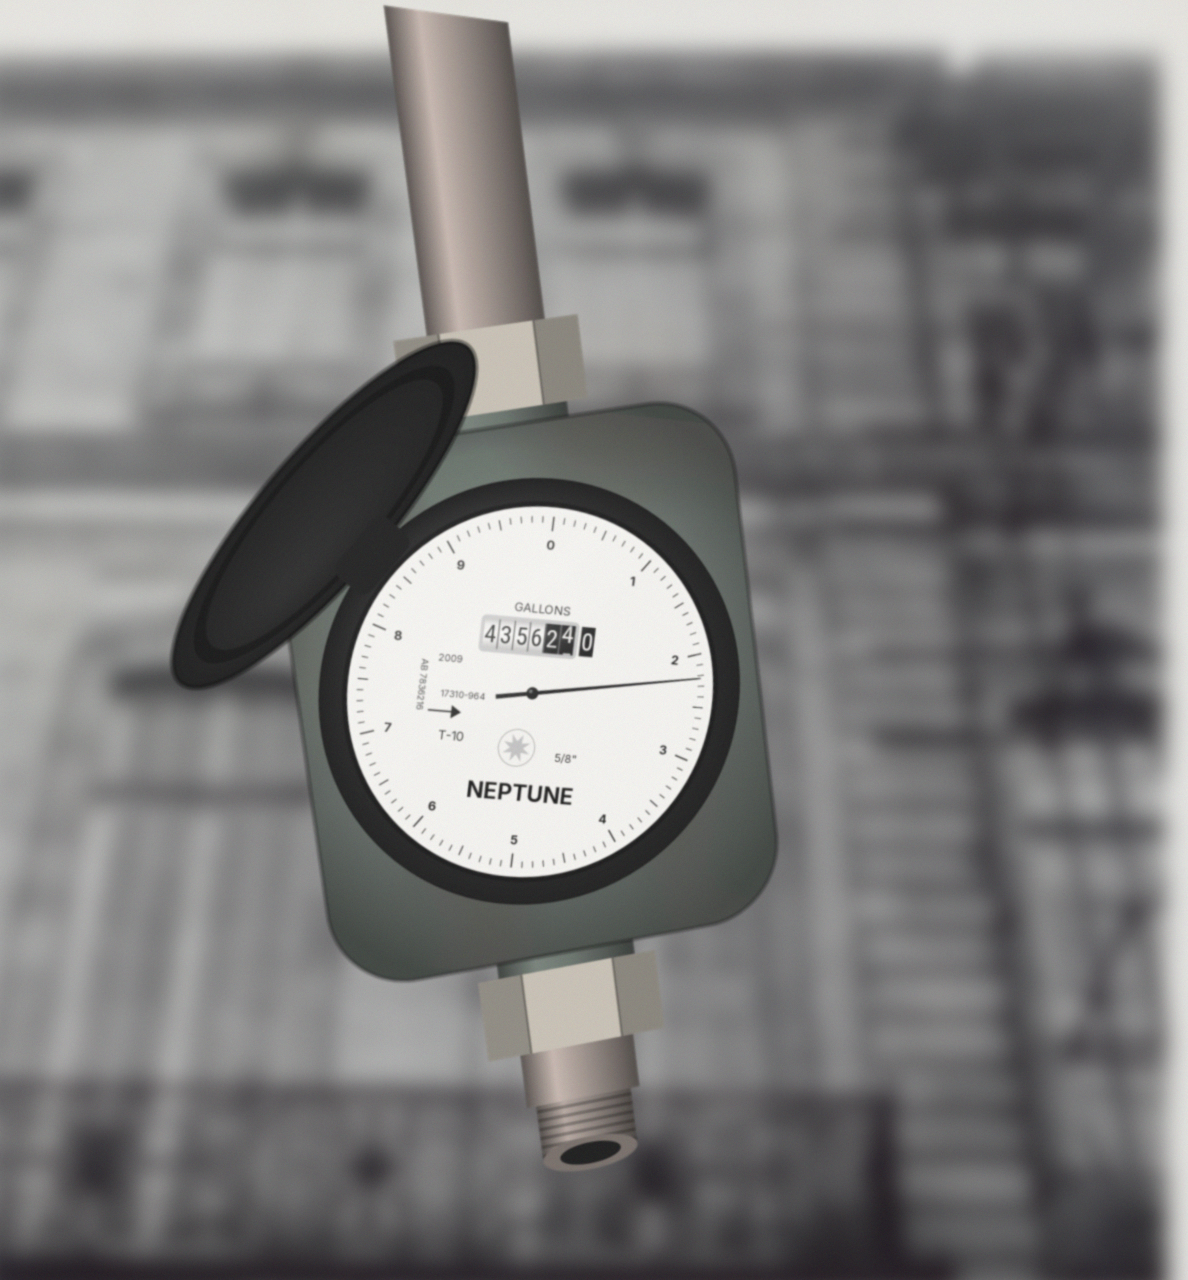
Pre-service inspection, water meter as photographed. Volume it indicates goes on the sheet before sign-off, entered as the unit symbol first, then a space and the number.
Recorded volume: gal 4356242.2
